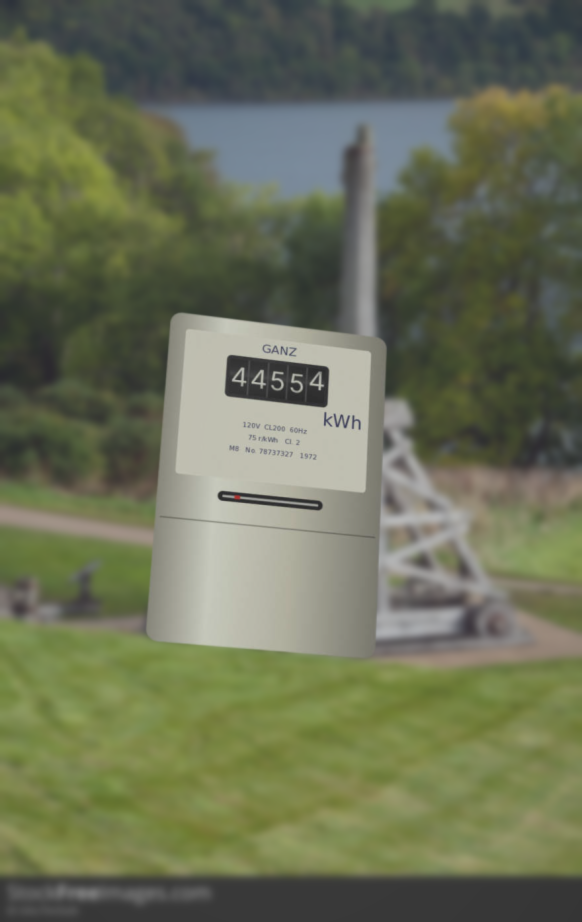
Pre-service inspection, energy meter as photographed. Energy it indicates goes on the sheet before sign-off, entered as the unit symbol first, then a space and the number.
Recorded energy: kWh 44554
